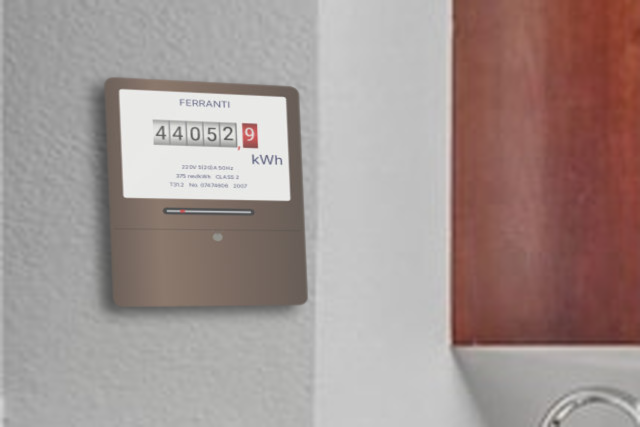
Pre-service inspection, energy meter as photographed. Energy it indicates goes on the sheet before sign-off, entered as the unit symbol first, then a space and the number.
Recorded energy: kWh 44052.9
